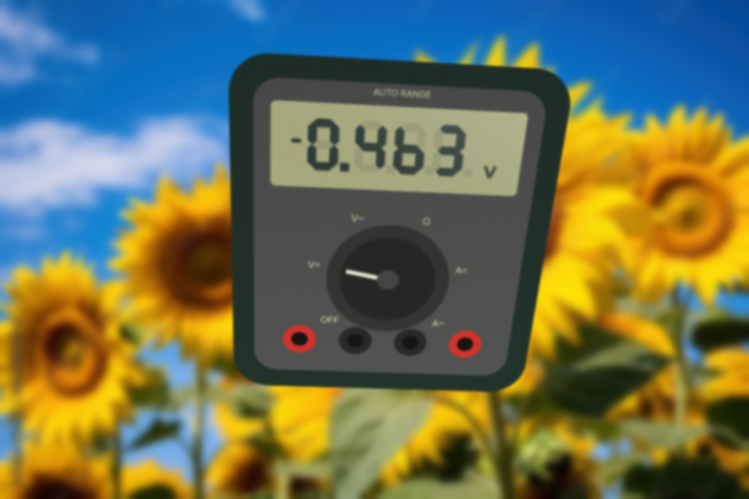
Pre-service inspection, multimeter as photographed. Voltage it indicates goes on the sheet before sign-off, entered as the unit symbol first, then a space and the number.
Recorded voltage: V -0.463
